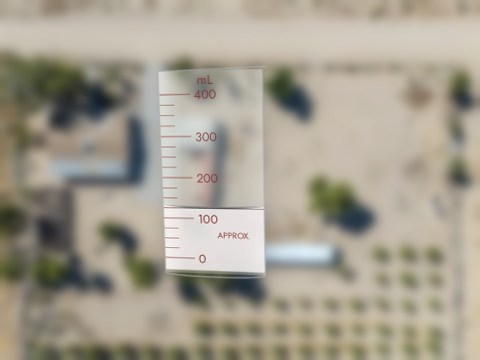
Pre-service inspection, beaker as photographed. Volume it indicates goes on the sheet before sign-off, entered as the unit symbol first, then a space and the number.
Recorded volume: mL 125
